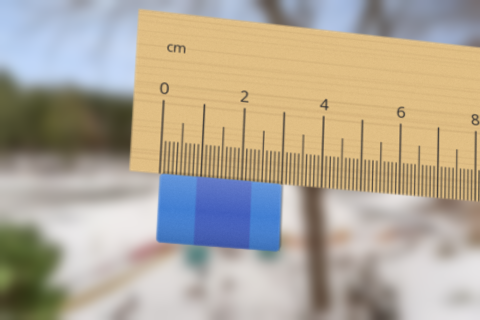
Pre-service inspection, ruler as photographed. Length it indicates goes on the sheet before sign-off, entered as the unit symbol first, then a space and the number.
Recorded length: cm 3
